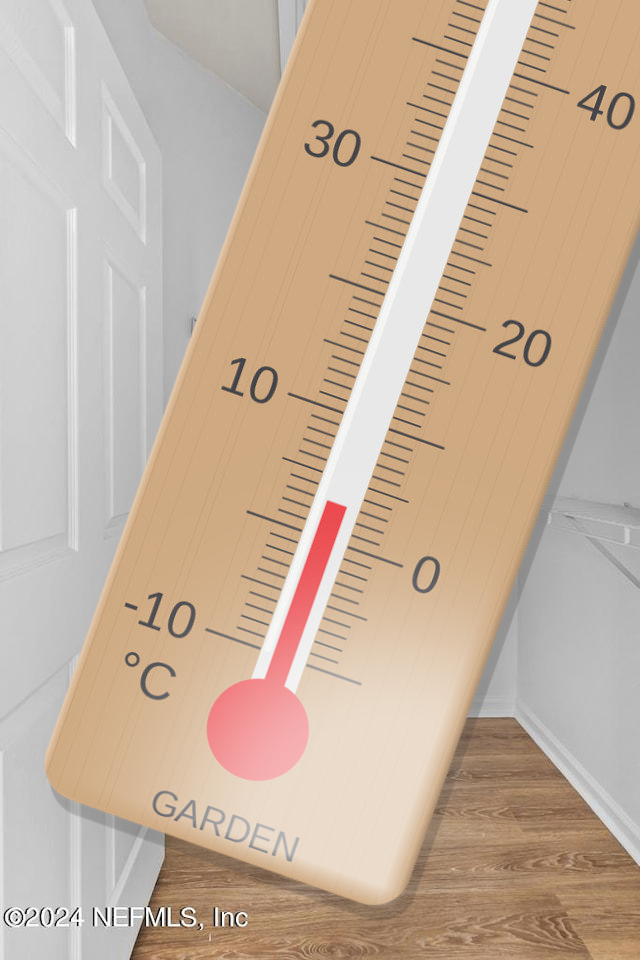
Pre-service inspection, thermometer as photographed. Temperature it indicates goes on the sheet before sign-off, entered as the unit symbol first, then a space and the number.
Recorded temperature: °C 3
